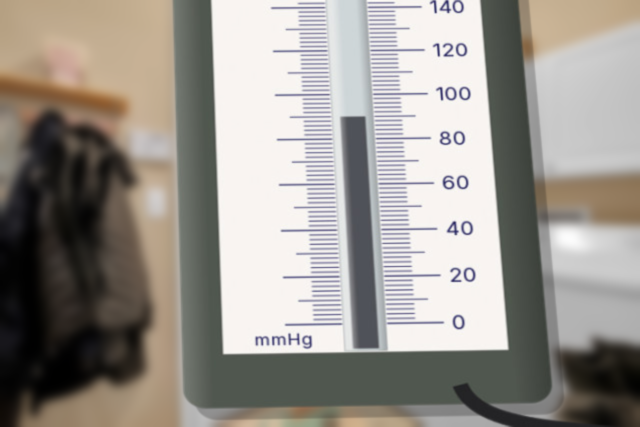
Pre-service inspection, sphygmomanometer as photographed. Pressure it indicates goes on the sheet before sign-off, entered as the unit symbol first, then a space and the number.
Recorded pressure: mmHg 90
